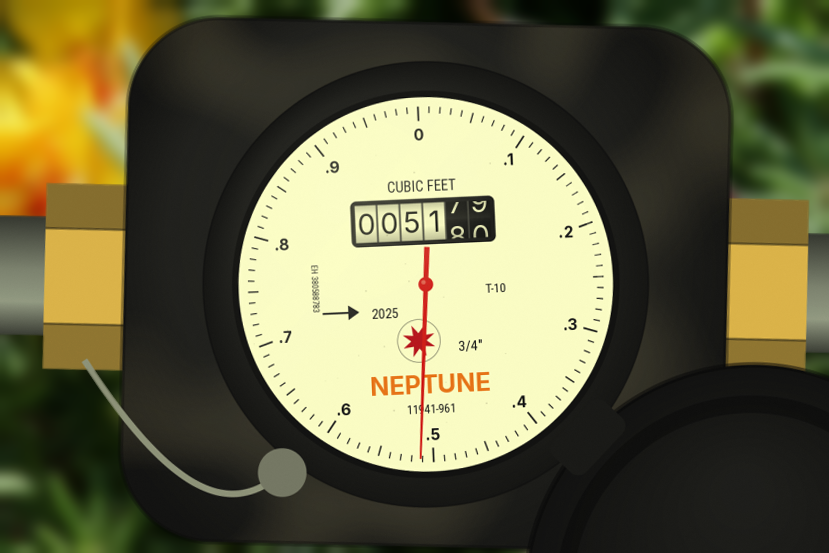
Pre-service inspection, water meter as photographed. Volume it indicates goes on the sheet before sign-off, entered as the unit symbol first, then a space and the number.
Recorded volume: ft³ 5179.51
